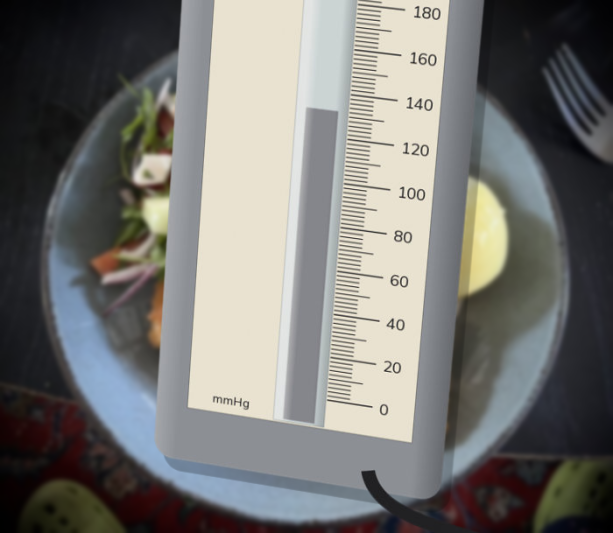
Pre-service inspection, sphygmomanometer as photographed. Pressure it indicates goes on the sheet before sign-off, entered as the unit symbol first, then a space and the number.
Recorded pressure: mmHg 132
